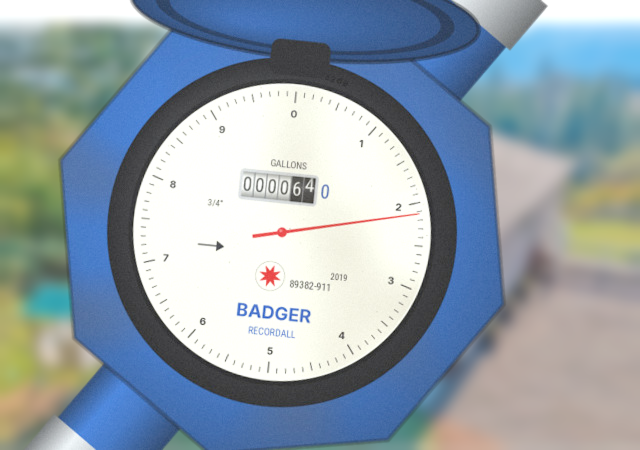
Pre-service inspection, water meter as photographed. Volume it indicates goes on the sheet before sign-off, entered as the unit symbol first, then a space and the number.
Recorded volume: gal 642.1
